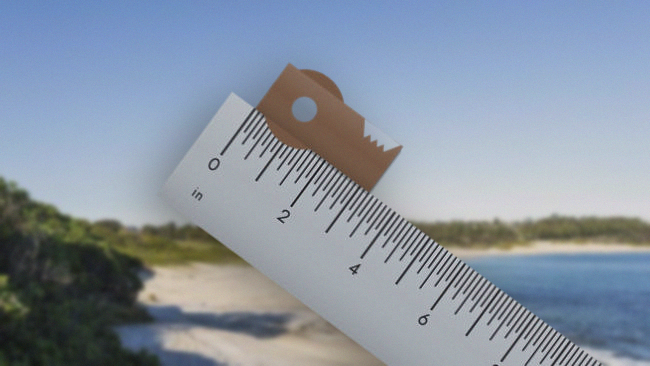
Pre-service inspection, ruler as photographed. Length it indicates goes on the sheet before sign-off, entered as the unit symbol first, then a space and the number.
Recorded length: in 3.25
